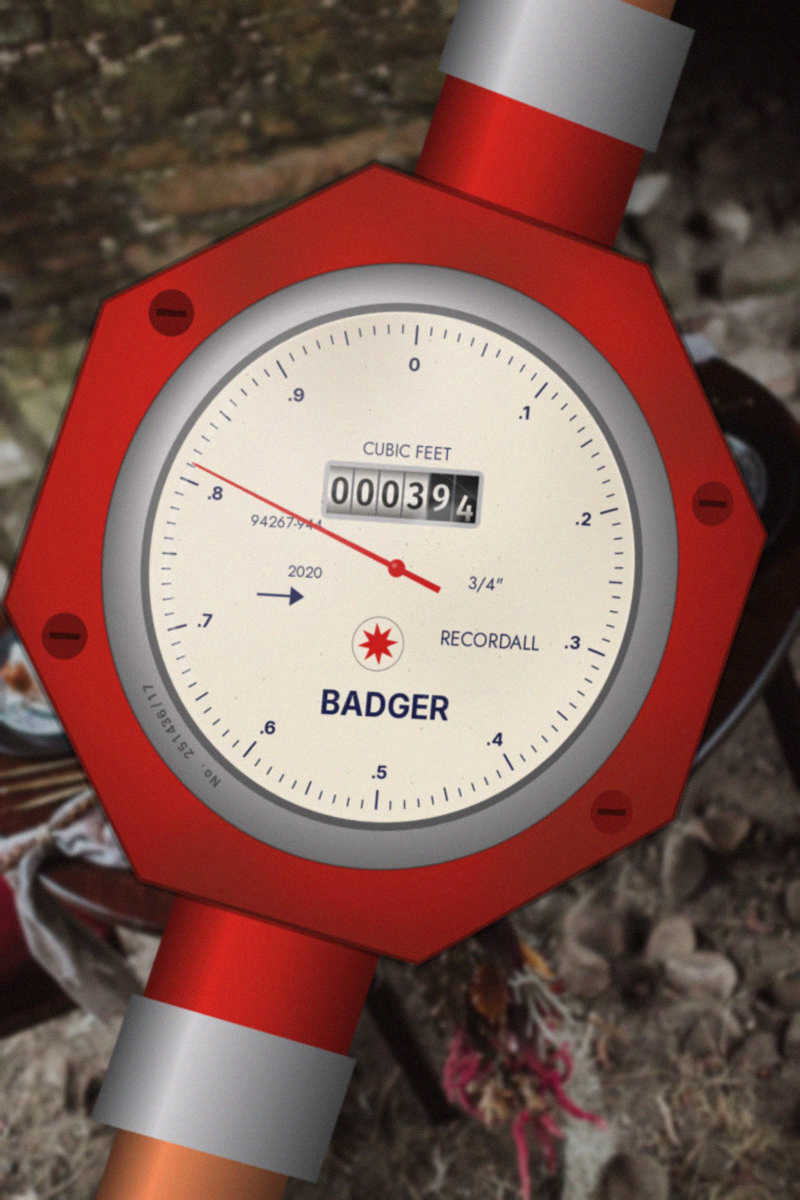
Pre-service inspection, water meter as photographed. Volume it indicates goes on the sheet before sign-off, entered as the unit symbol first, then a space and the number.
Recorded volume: ft³ 393.81
